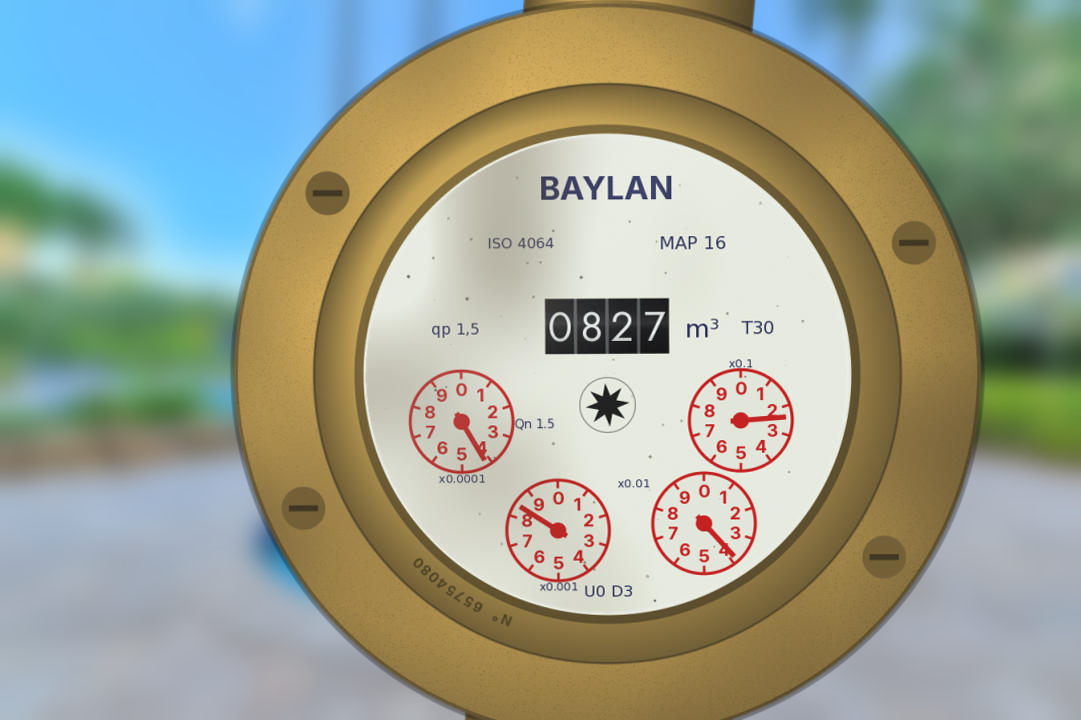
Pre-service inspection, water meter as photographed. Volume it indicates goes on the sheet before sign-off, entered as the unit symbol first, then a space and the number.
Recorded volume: m³ 827.2384
